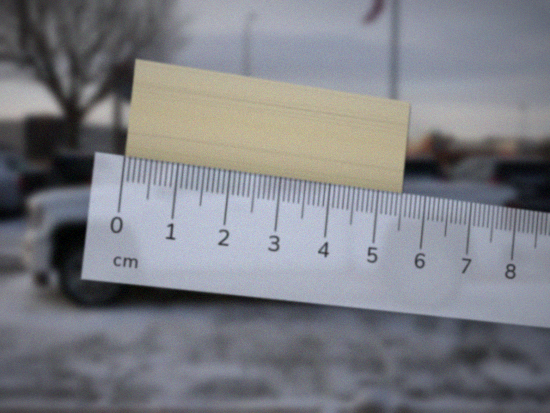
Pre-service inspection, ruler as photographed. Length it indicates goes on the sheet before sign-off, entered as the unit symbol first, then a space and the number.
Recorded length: cm 5.5
